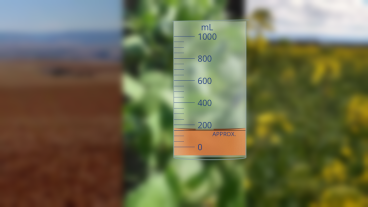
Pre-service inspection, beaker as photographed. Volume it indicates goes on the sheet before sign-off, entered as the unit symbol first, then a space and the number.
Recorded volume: mL 150
